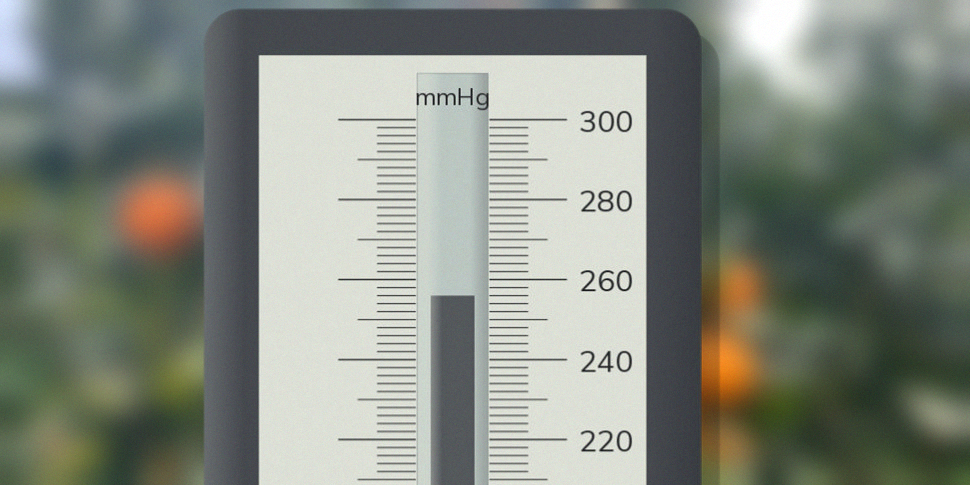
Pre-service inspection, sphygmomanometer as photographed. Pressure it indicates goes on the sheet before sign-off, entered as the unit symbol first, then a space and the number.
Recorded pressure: mmHg 256
